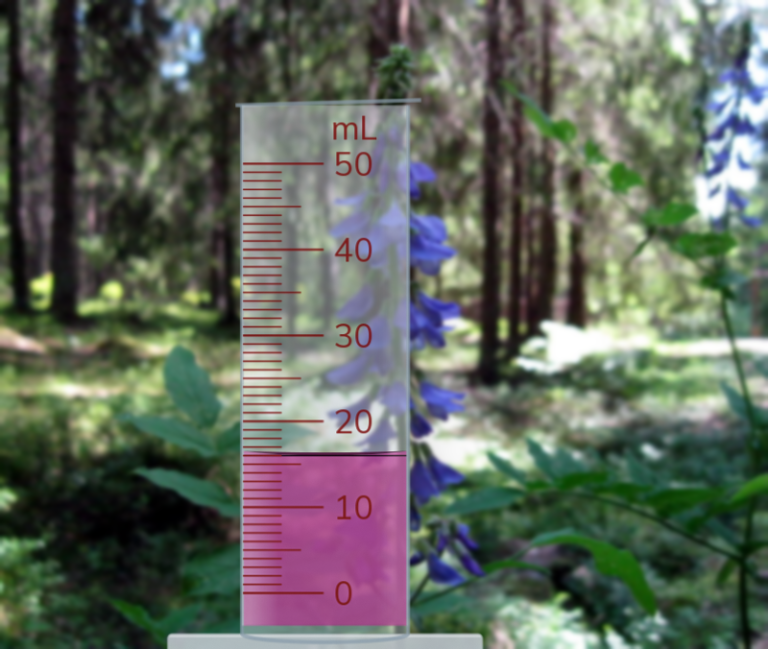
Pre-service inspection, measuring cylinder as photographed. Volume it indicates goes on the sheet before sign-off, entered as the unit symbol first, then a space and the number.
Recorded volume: mL 16
